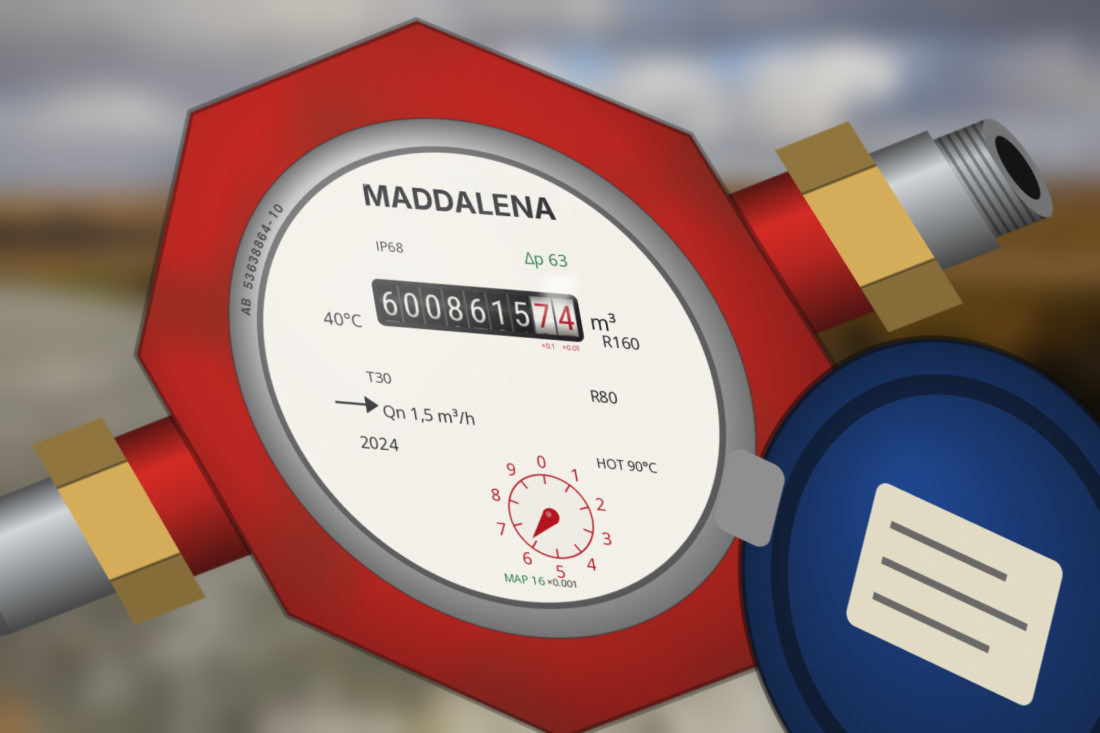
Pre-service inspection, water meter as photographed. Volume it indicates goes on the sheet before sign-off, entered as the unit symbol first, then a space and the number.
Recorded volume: m³ 6008615.746
